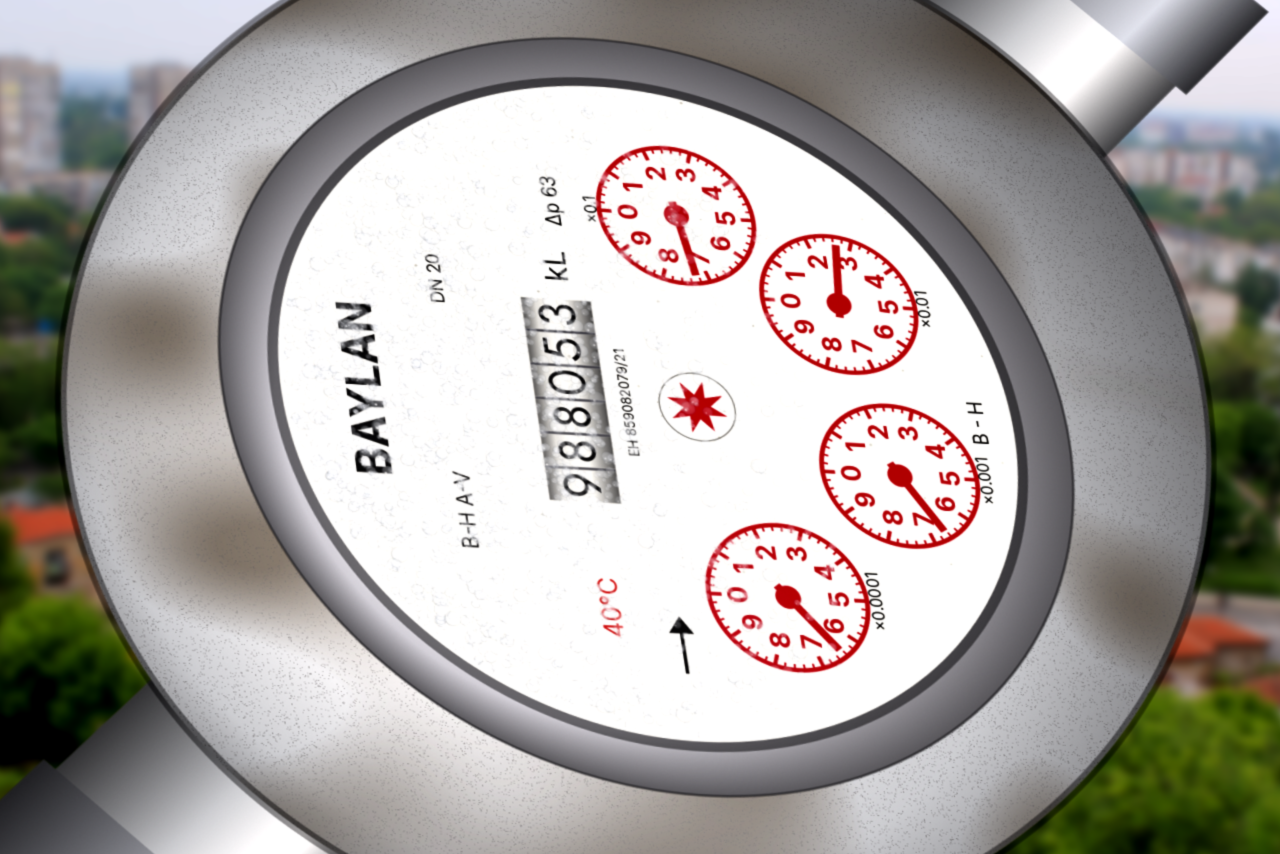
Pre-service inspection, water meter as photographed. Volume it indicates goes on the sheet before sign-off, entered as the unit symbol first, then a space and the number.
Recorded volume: kL 988053.7266
